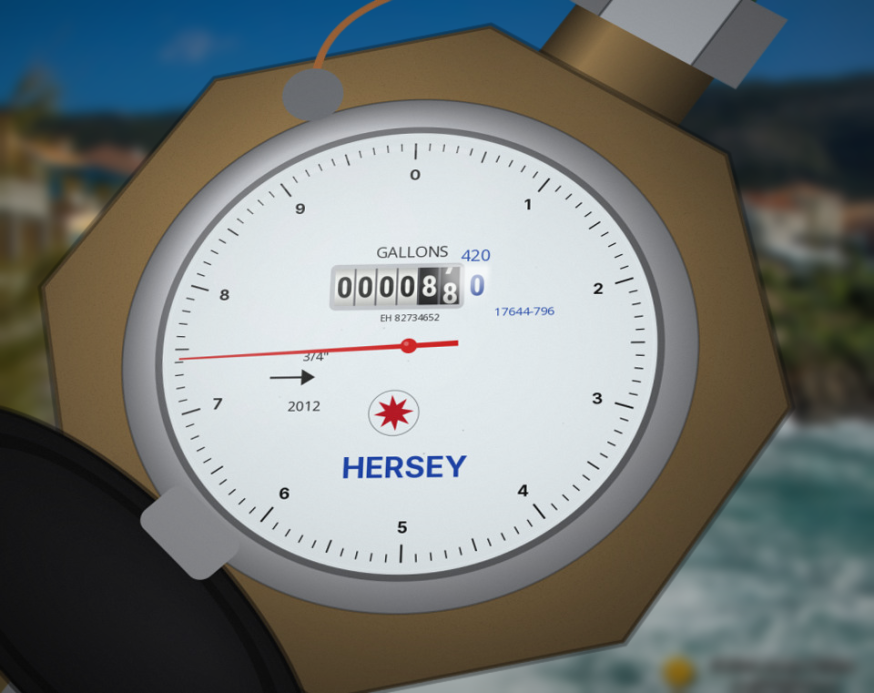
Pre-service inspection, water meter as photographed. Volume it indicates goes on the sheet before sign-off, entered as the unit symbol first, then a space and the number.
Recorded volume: gal 877.4
